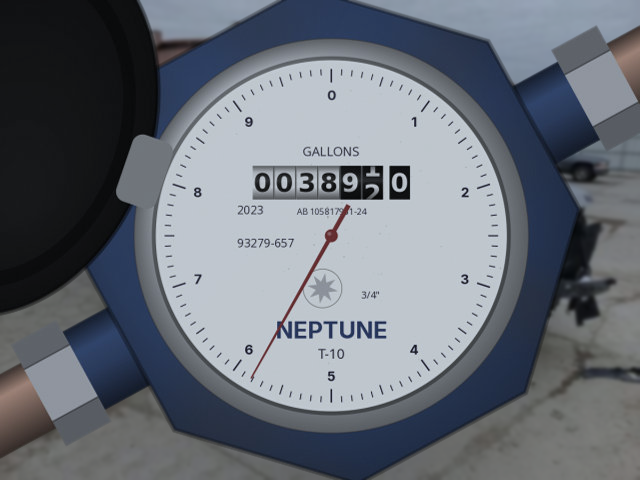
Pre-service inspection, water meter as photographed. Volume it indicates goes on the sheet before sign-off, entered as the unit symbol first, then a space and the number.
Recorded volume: gal 38915.8
